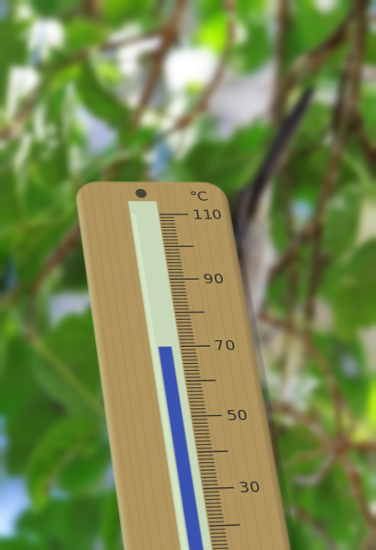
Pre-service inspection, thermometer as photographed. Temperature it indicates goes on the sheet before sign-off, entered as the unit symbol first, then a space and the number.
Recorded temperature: °C 70
